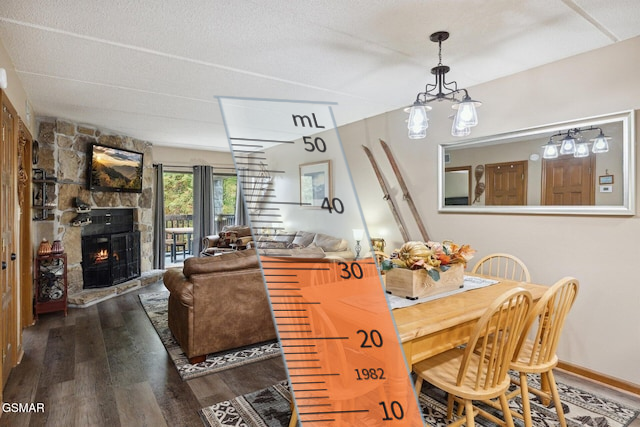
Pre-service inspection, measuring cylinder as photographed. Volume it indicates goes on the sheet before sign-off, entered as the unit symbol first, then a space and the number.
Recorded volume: mL 31
